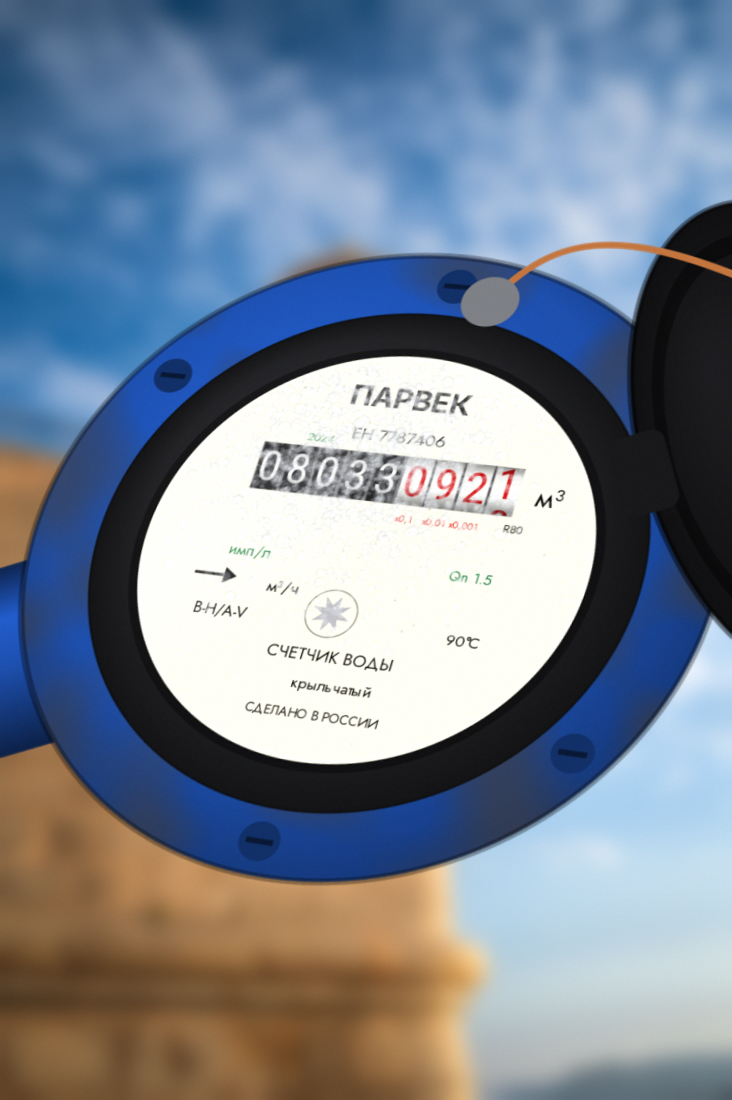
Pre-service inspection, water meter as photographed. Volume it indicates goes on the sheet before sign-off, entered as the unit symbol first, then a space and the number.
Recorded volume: m³ 8033.0921
